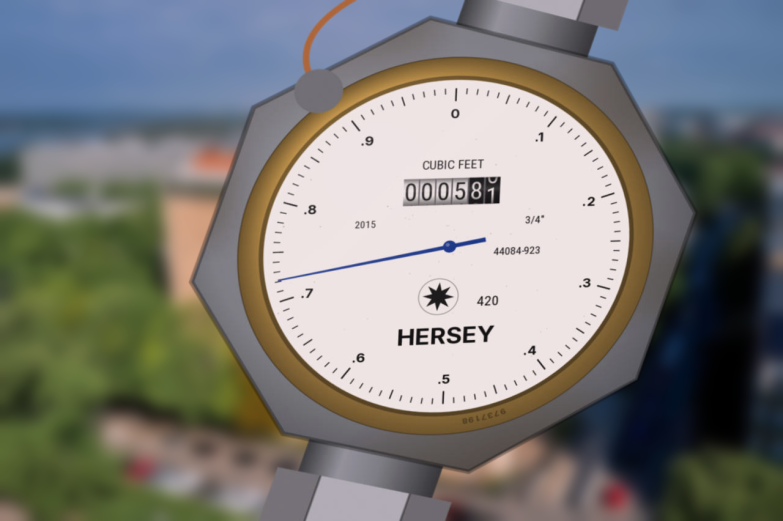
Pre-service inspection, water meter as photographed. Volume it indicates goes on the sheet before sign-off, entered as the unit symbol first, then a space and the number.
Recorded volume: ft³ 580.72
